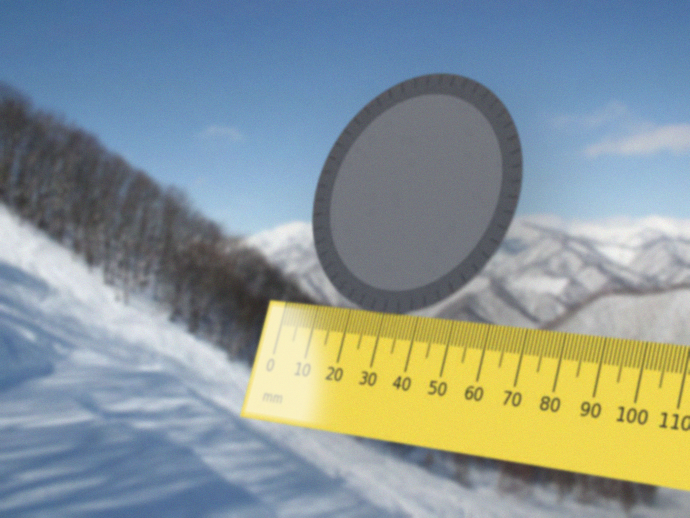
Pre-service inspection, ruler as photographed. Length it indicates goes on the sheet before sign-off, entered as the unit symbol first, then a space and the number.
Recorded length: mm 60
